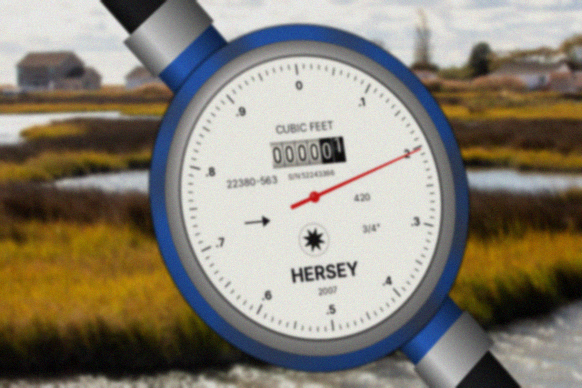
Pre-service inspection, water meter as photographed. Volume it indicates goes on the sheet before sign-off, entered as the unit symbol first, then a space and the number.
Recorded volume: ft³ 1.20
